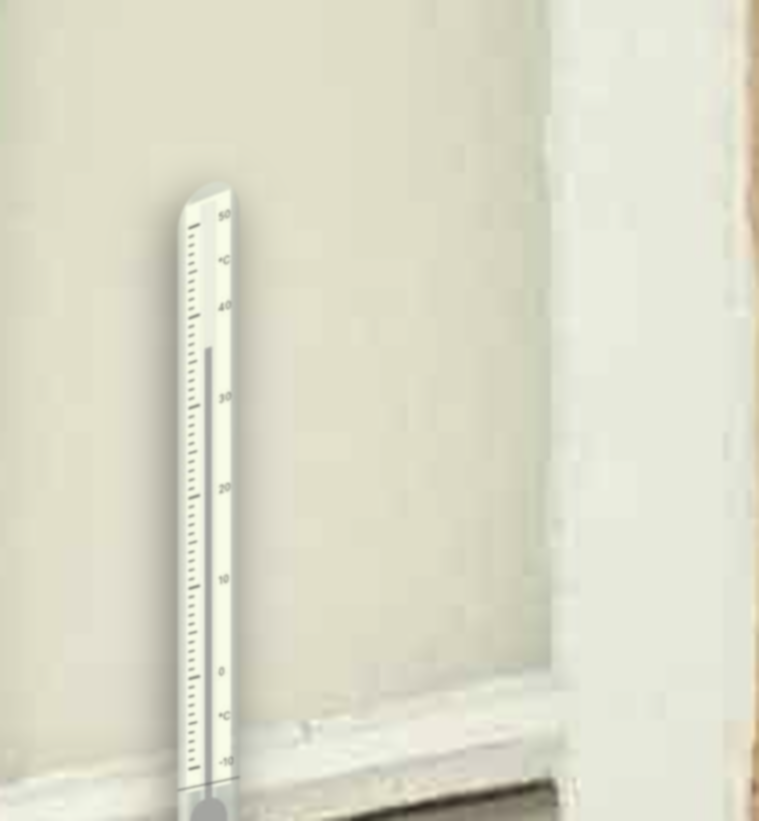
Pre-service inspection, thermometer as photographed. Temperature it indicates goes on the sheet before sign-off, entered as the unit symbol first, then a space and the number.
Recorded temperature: °C 36
